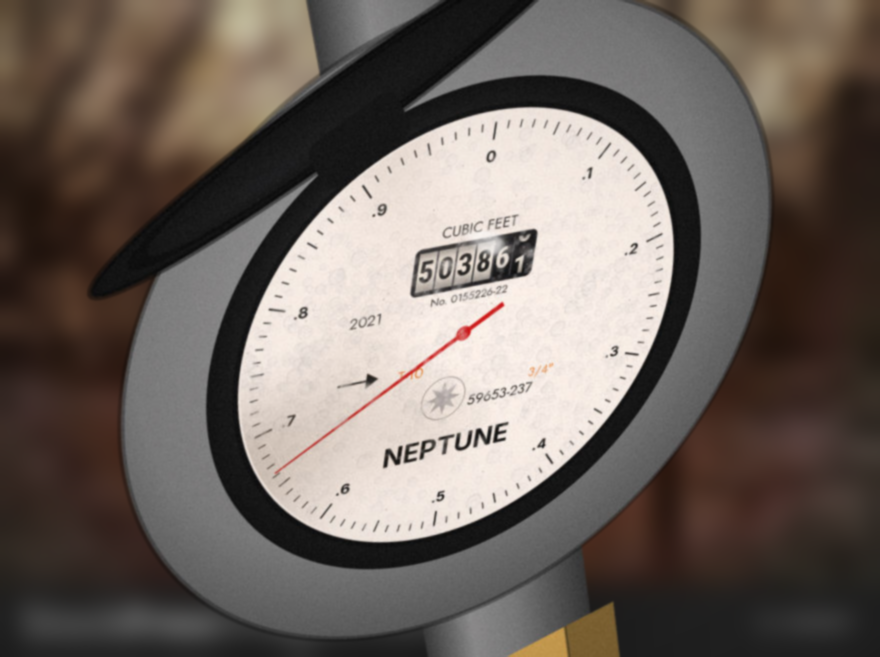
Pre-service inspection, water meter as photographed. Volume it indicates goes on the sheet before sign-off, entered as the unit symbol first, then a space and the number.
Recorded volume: ft³ 503860.66
